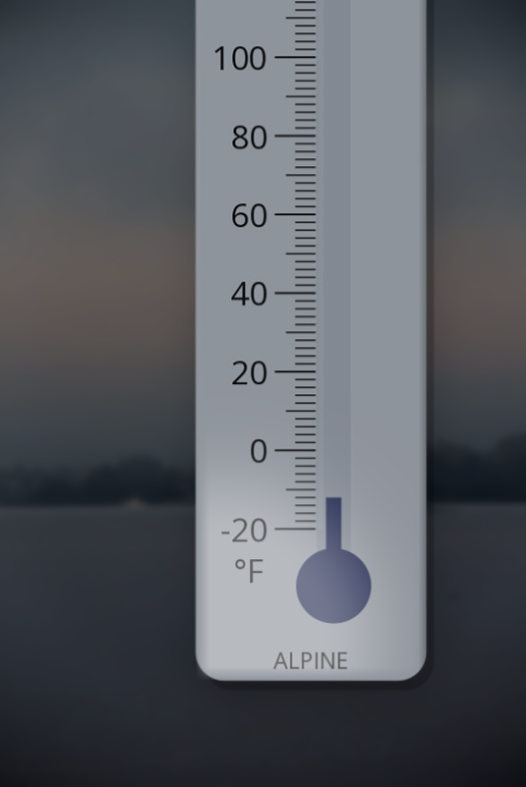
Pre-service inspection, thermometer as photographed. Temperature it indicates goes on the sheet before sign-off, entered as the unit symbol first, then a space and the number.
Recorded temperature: °F -12
